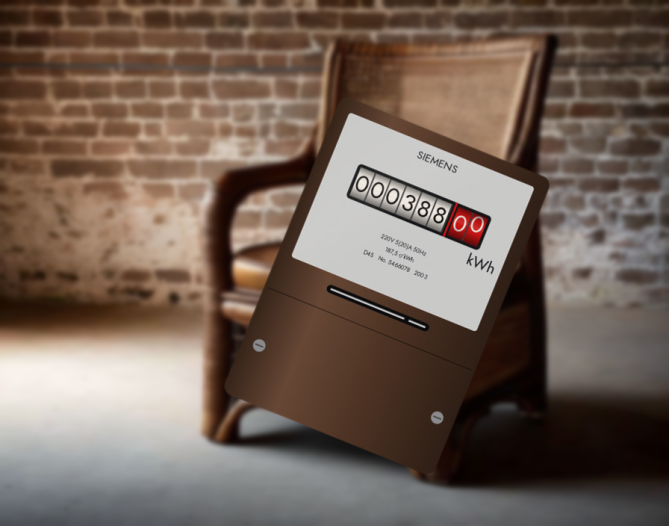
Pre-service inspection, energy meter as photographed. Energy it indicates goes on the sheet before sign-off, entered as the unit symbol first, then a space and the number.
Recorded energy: kWh 388.00
